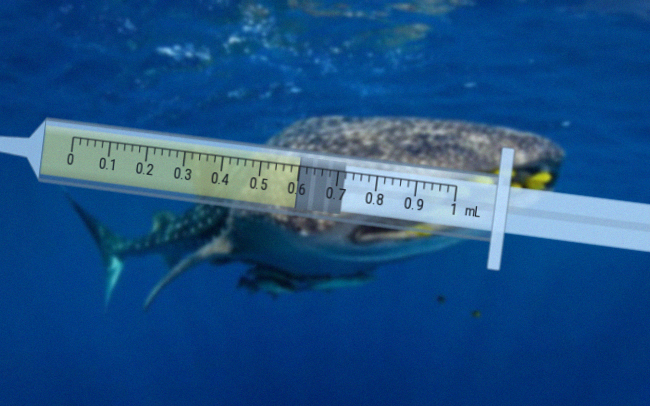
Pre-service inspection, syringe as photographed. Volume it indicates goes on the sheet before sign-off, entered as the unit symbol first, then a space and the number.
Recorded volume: mL 0.6
